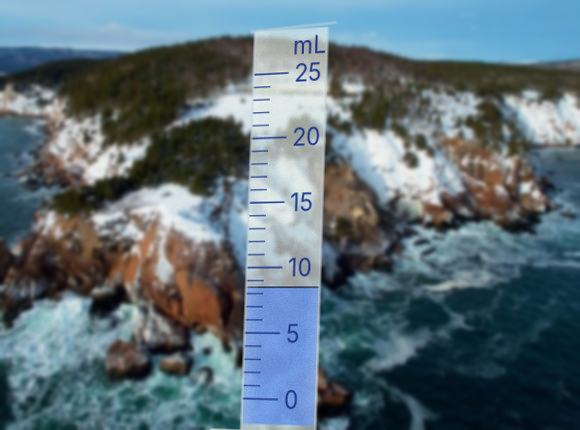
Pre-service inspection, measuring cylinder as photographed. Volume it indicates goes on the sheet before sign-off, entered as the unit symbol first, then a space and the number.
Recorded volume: mL 8.5
